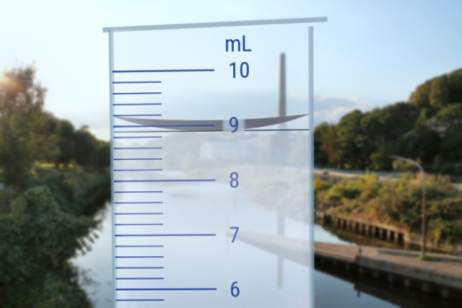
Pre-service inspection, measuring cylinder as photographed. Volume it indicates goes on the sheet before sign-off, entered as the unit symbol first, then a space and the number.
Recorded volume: mL 8.9
